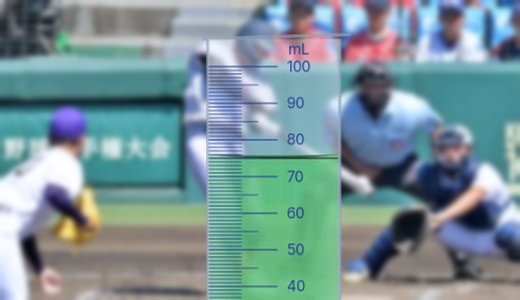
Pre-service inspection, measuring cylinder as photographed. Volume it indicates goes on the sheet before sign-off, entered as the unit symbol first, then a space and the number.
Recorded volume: mL 75
